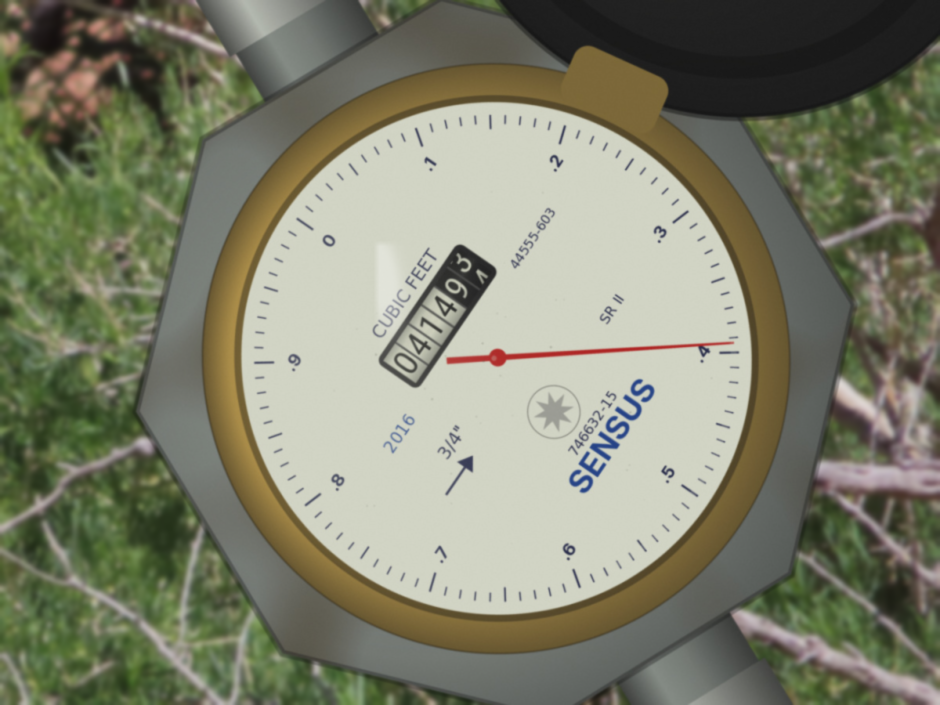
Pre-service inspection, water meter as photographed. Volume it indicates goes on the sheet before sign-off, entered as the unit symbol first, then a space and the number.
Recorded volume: ft³ 41493.39
